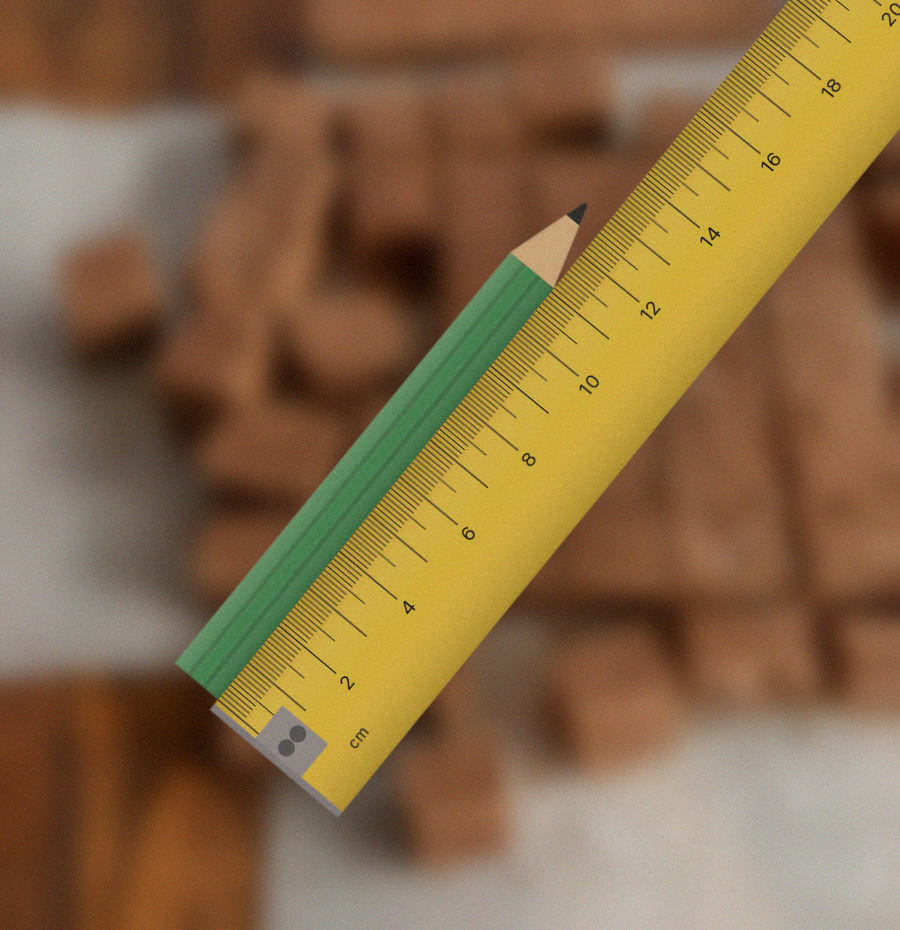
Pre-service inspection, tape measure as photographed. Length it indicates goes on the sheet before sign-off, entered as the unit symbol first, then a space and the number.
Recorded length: cm 12.9
